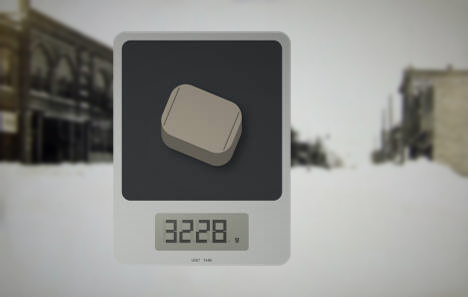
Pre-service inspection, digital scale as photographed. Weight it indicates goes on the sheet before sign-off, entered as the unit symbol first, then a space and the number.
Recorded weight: g 3228
